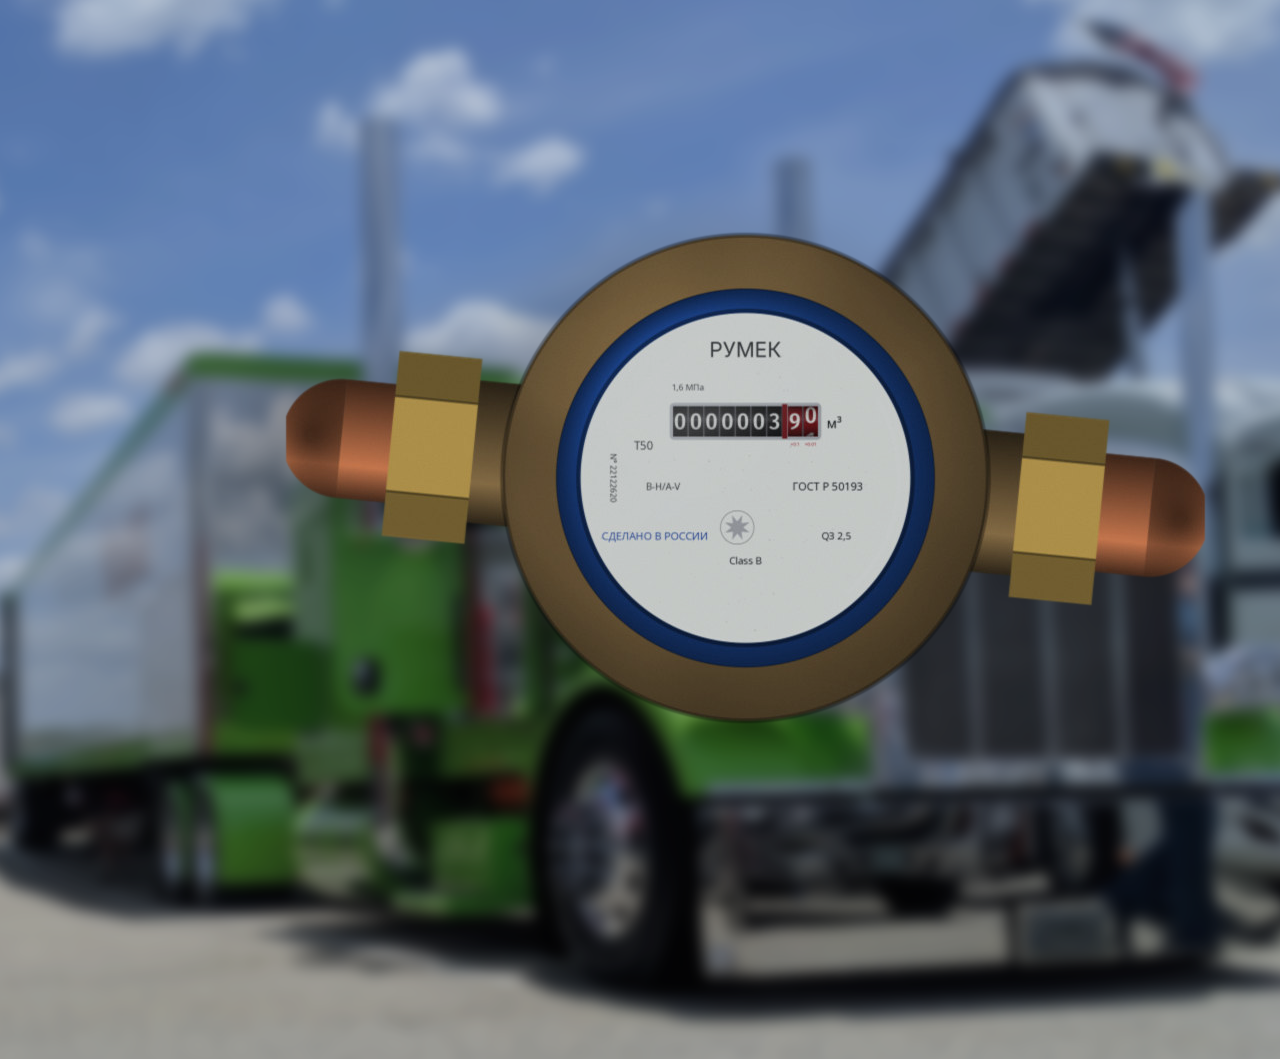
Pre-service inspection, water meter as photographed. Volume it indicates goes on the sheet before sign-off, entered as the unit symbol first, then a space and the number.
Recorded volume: m³ 3.90
